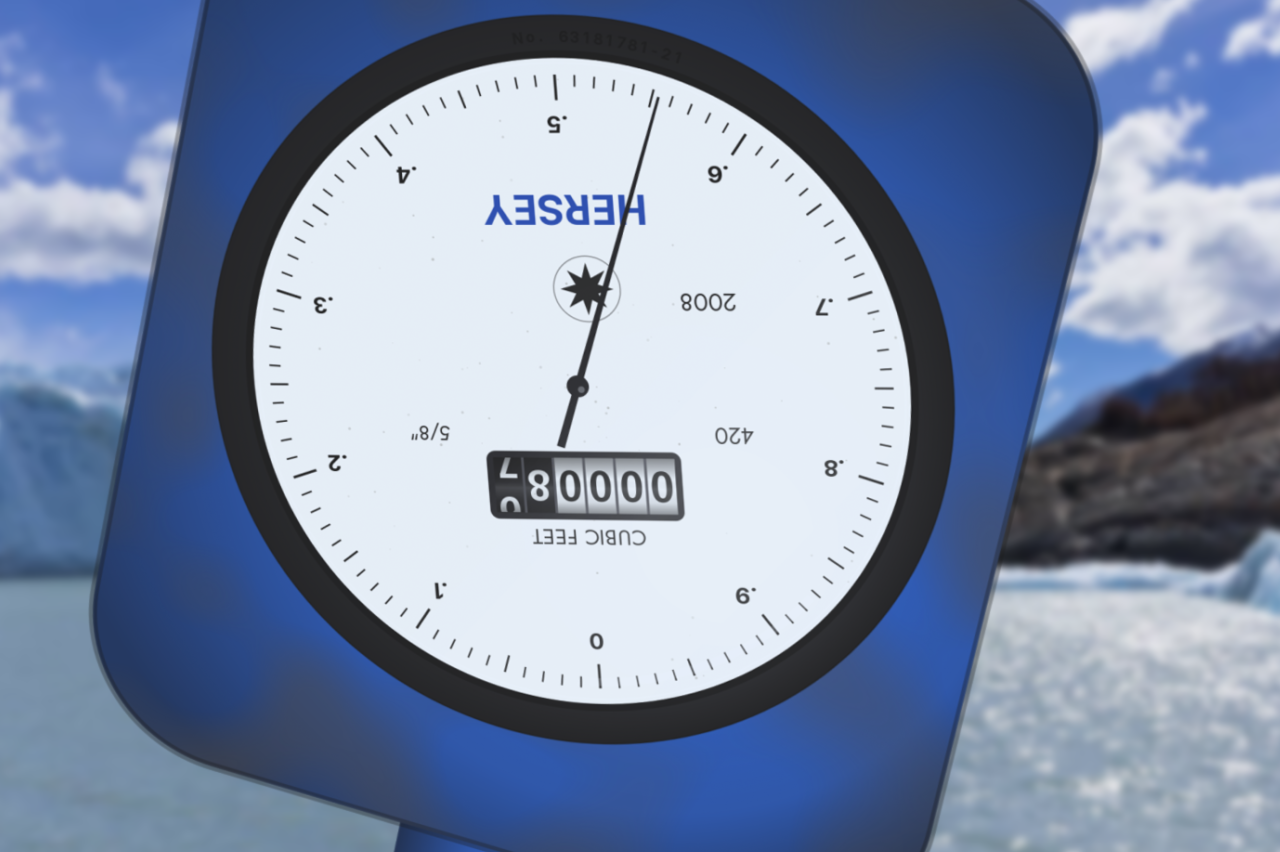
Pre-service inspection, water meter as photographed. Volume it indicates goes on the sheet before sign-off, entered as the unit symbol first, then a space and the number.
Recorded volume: ft³ 86.55
